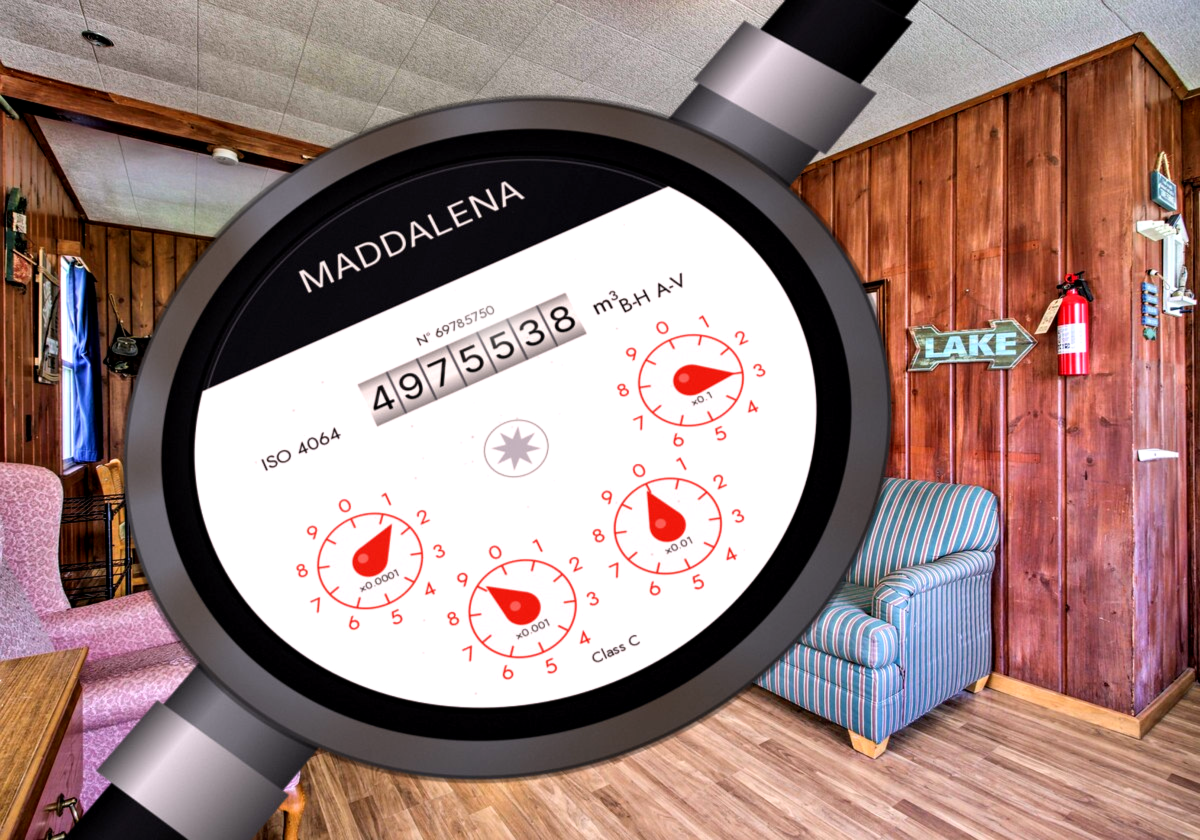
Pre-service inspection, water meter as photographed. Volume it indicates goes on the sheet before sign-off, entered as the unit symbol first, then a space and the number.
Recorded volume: m³ 4975538.2991
